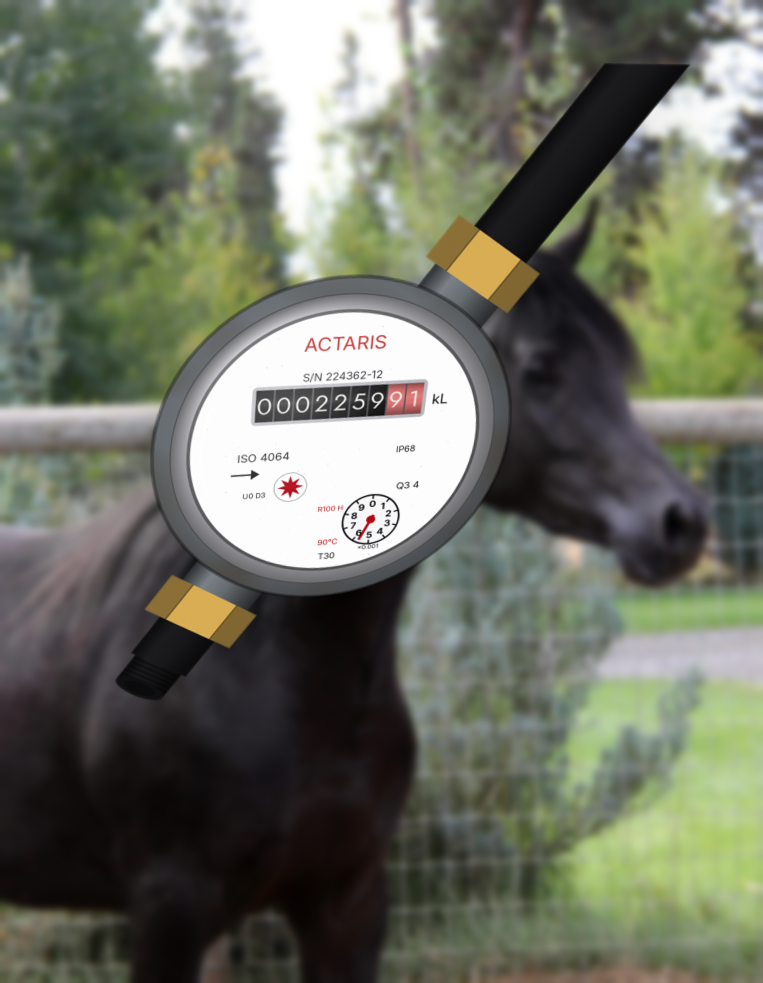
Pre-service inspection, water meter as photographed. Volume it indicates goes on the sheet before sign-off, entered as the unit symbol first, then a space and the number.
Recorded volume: kL 2259.915
